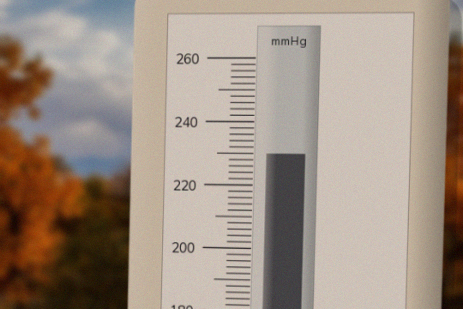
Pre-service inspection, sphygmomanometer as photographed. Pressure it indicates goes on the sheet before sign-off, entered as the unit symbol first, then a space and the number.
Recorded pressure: mmHg 230
